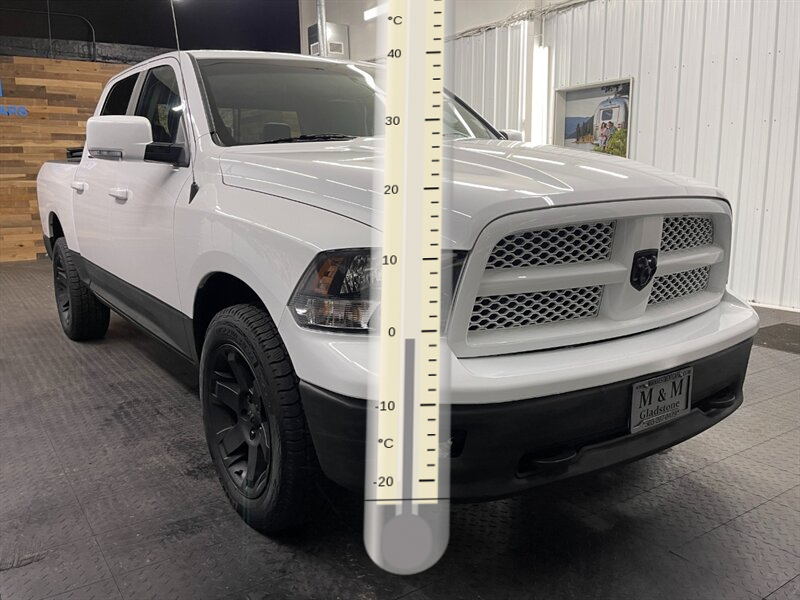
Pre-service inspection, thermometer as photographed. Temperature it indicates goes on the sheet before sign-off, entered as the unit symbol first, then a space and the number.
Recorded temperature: °C -1
